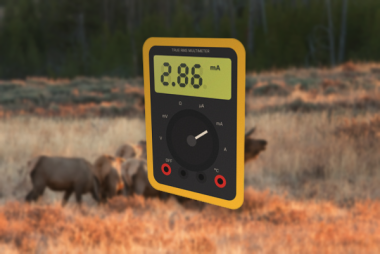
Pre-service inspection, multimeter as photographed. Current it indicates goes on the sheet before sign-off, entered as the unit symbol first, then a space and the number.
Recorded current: mA 2.86
